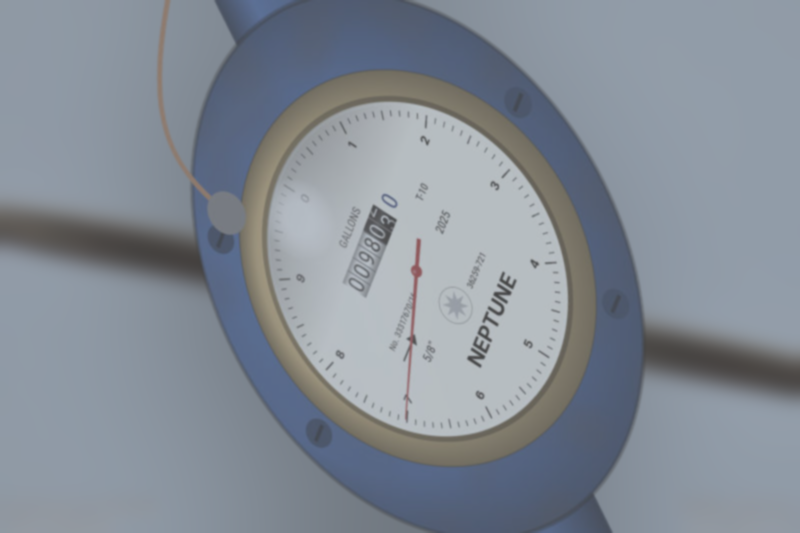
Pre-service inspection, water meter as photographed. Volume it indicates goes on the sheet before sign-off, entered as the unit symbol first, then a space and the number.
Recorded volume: gal 98027.0
